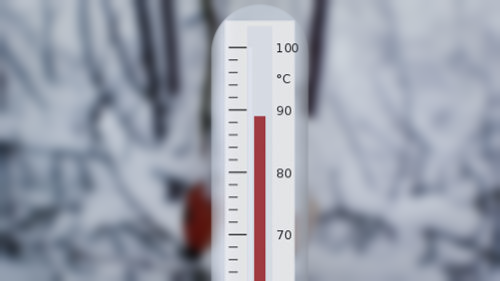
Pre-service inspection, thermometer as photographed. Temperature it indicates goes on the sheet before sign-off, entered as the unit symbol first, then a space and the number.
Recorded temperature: °C 89
